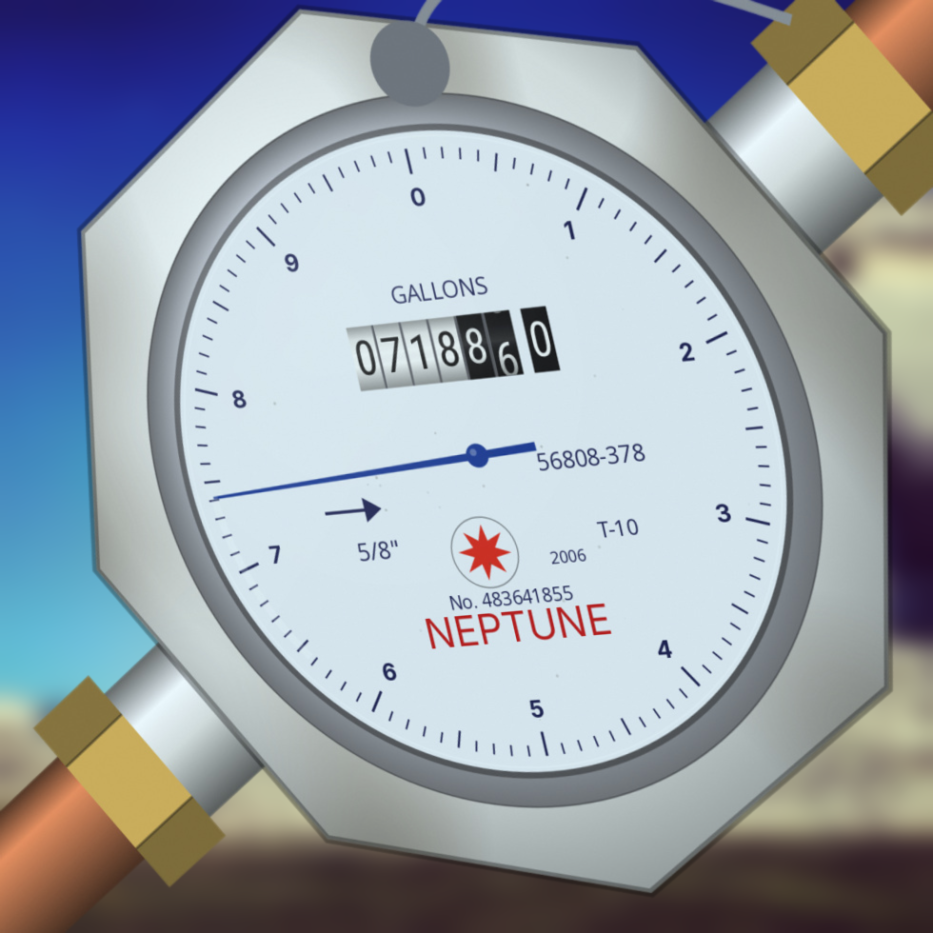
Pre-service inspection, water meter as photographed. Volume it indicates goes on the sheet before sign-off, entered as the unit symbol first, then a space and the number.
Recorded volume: gal 718857.4
